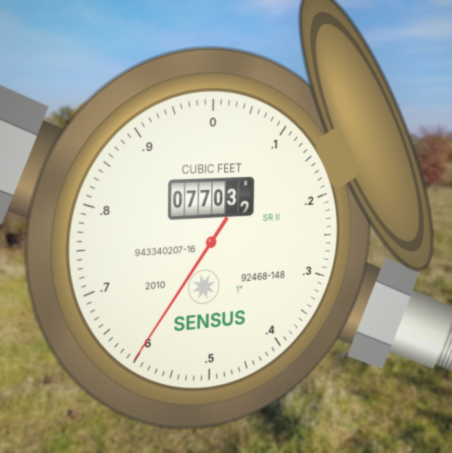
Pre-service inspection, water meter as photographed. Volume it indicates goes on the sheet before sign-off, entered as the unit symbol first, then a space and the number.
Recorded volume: ft³ 77031.60
